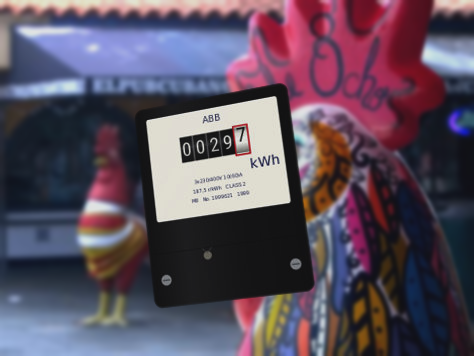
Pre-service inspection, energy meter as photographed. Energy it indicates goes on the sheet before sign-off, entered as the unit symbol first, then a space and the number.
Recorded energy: kWh 29.7
